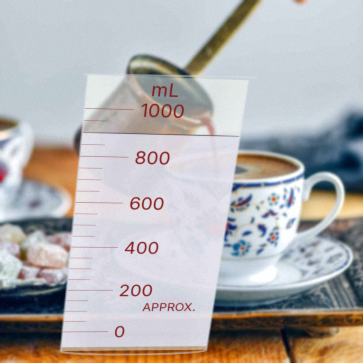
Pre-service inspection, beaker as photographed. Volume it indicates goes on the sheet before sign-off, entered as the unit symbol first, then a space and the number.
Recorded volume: mL 900
